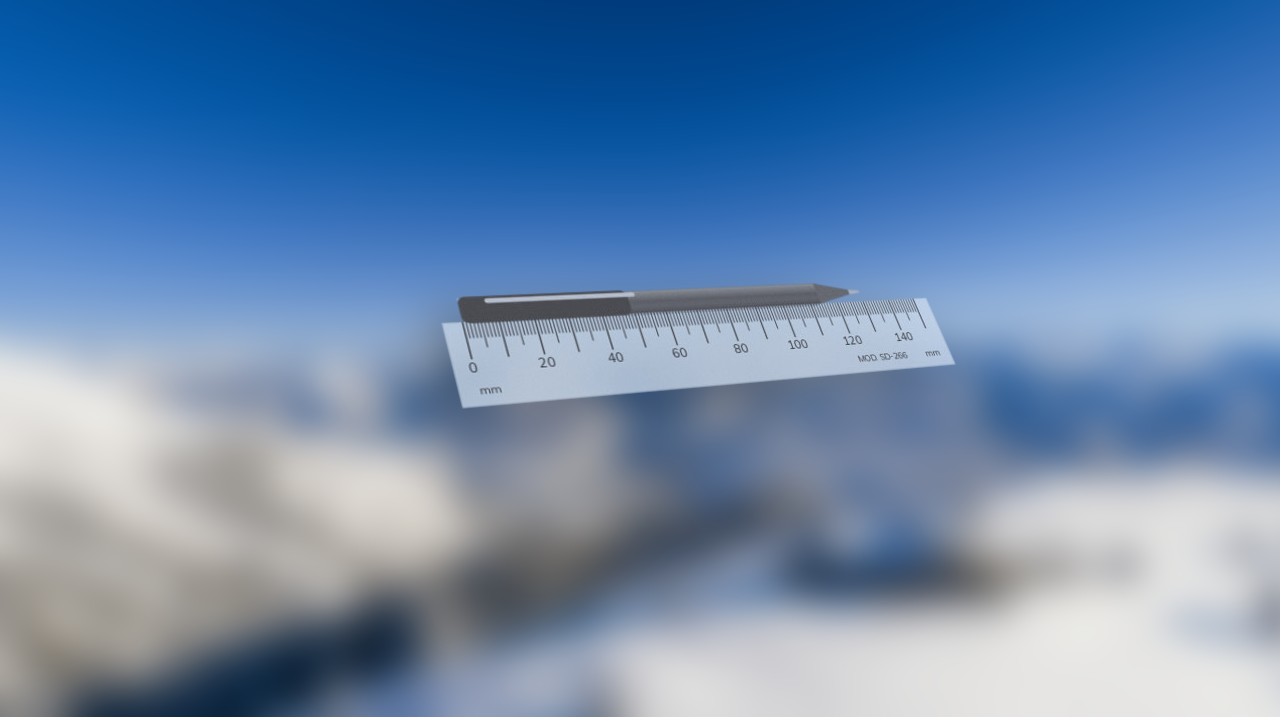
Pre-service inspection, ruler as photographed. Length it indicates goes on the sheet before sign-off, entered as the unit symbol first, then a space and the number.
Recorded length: mm 130
